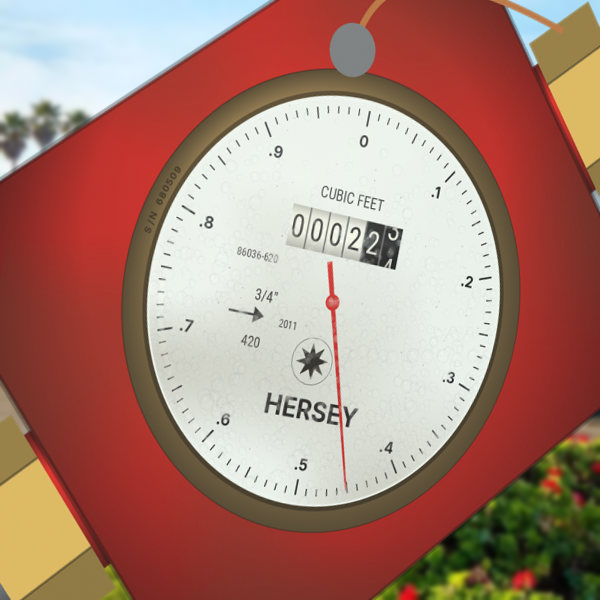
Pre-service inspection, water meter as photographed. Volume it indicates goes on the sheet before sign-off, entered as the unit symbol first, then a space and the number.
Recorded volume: ft³ 223.45
